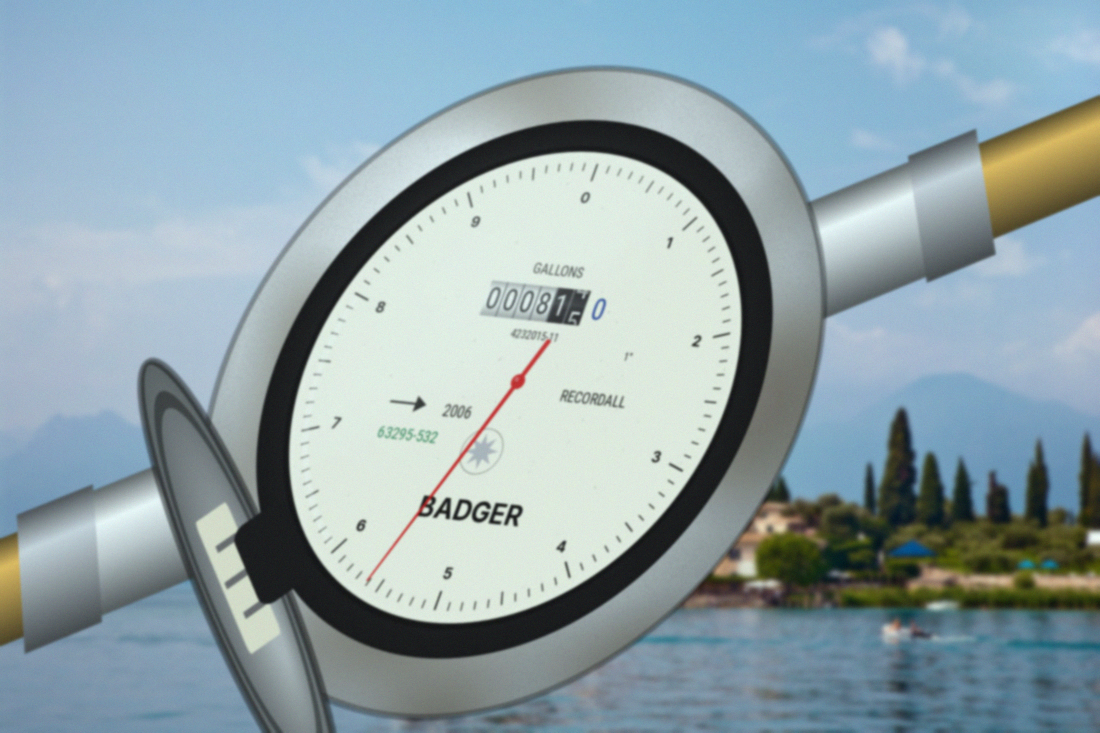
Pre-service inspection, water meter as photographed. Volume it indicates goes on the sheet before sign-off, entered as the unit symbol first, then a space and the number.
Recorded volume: gal 8145.6
